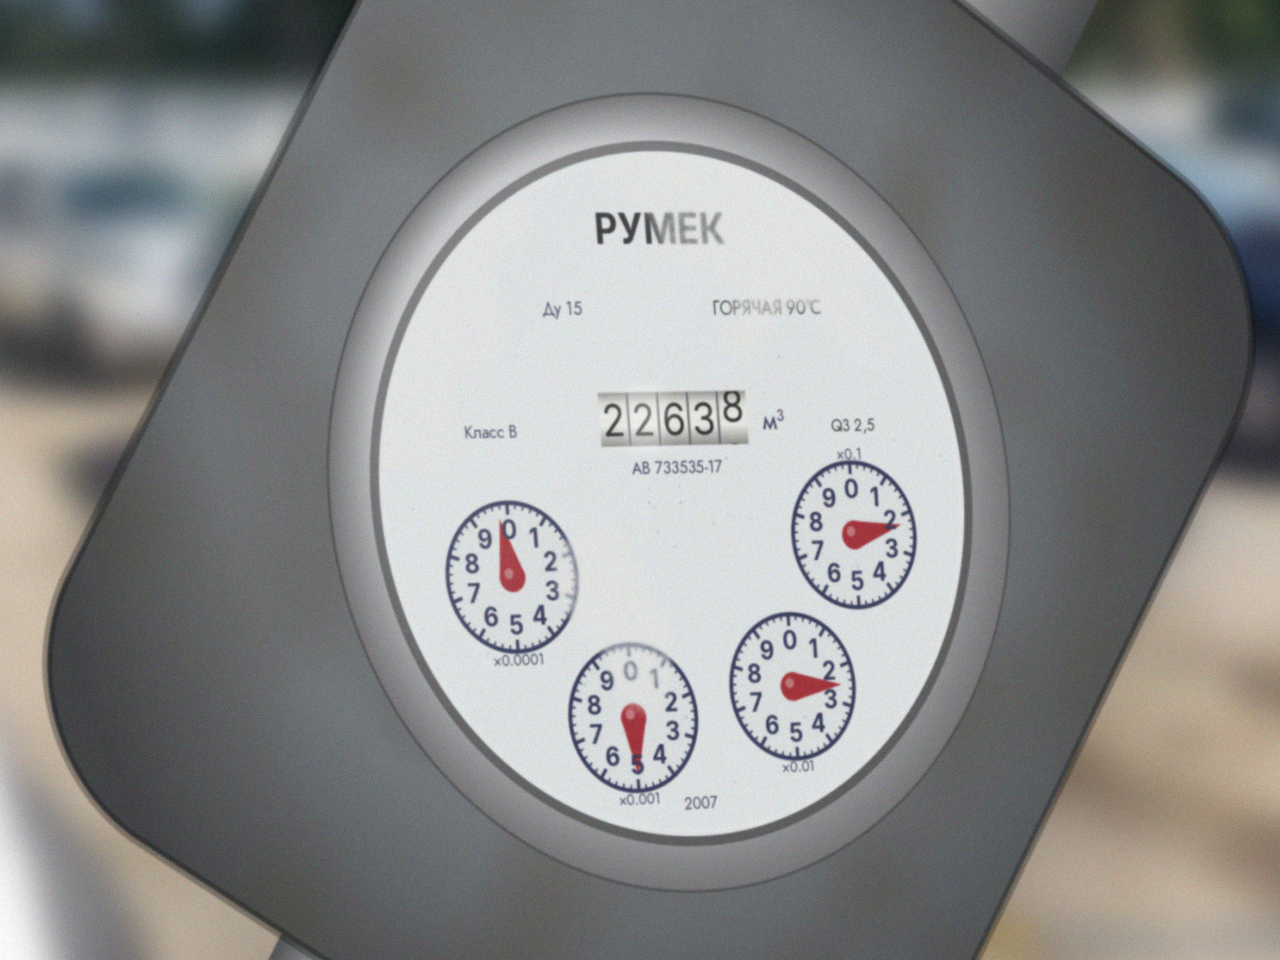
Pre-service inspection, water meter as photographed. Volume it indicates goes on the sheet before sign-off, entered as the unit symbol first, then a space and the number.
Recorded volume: m³ 22638.2249
